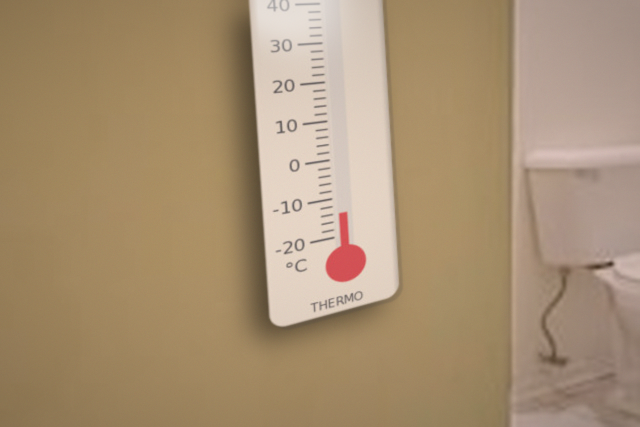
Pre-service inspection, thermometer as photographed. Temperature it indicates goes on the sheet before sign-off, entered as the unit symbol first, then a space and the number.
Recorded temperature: °C -14
